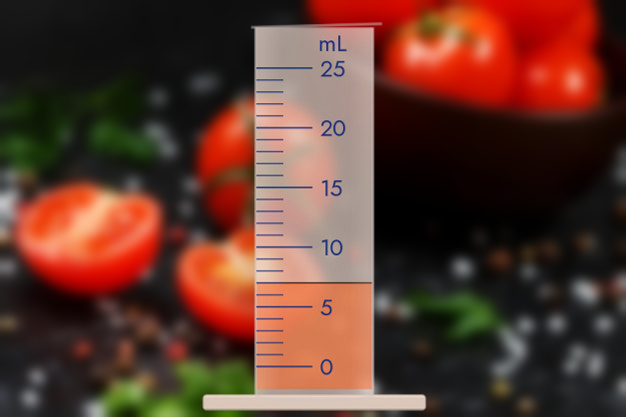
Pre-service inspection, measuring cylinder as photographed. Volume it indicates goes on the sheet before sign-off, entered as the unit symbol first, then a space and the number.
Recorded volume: mL 7
